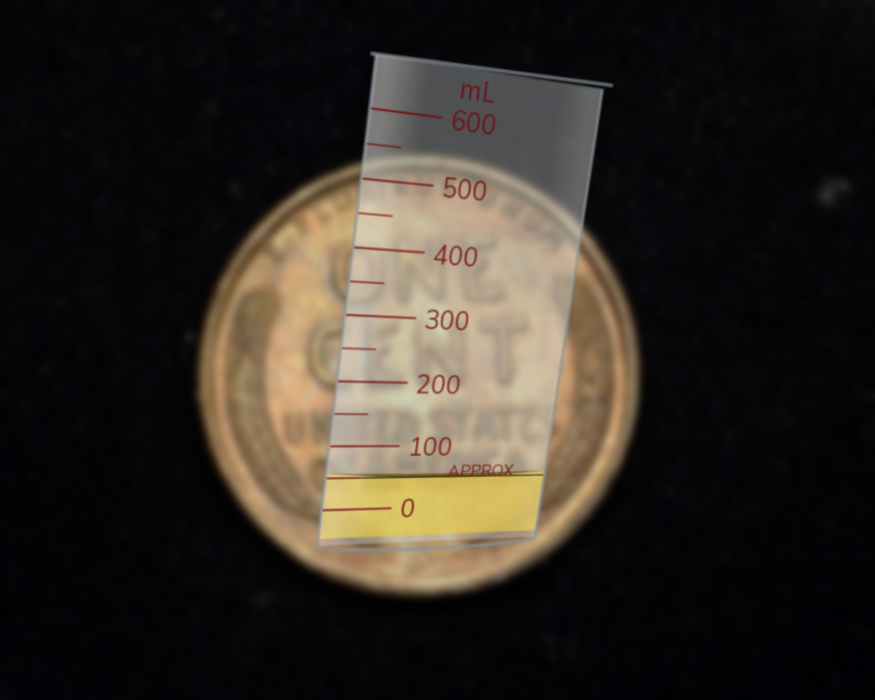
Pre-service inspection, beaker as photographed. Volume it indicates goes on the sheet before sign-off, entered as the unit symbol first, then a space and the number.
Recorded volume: mL 50
